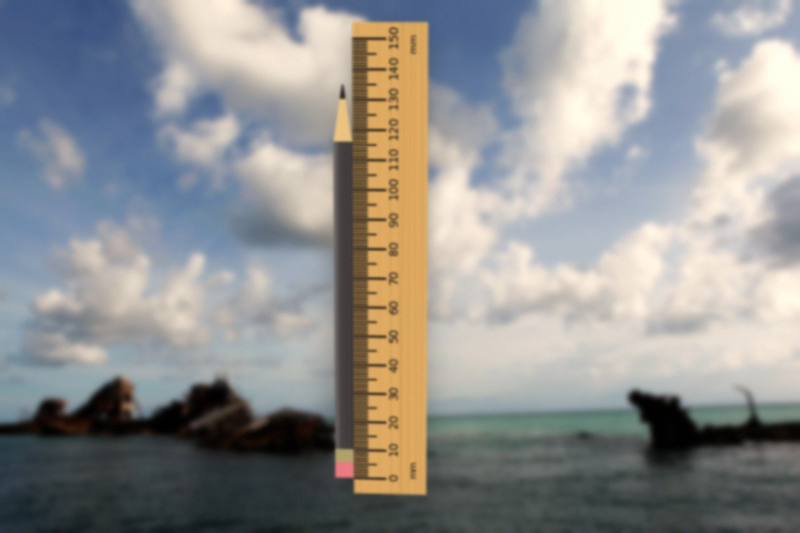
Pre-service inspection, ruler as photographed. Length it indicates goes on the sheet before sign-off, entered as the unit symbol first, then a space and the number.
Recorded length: mm 135
